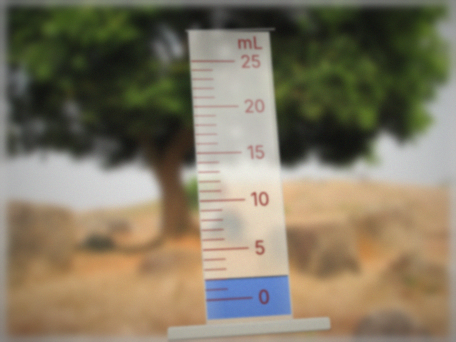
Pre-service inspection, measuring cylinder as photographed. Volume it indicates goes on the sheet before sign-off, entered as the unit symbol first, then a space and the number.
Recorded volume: mL 2
